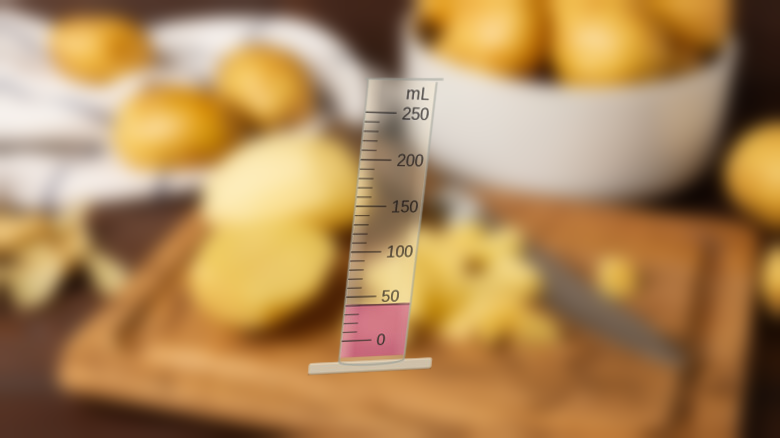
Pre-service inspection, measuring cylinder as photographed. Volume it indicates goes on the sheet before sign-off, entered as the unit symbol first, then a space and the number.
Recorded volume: mL 40
